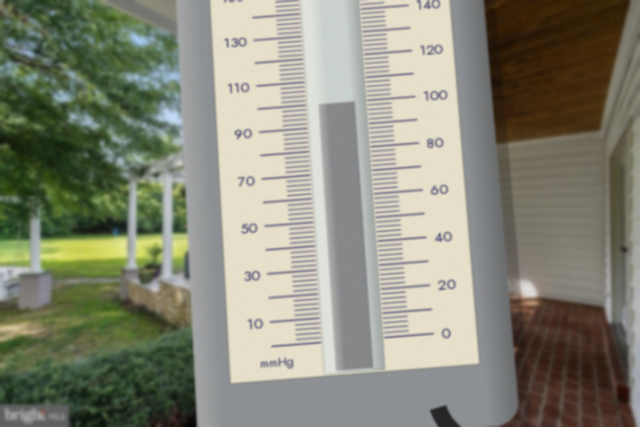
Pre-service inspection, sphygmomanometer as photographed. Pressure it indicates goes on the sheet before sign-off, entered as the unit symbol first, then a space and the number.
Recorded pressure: mmHg 100
